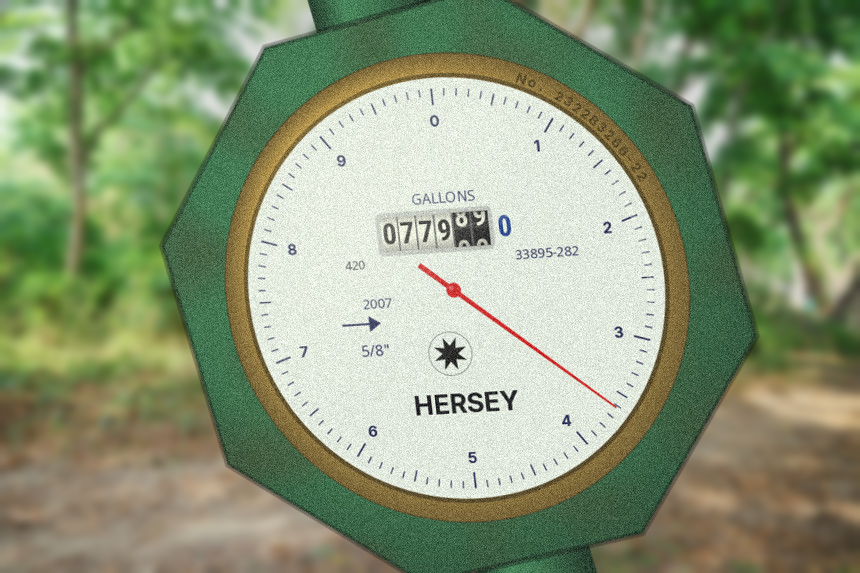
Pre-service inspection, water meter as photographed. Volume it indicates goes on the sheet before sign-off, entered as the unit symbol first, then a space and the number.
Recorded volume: gal 779893.6
